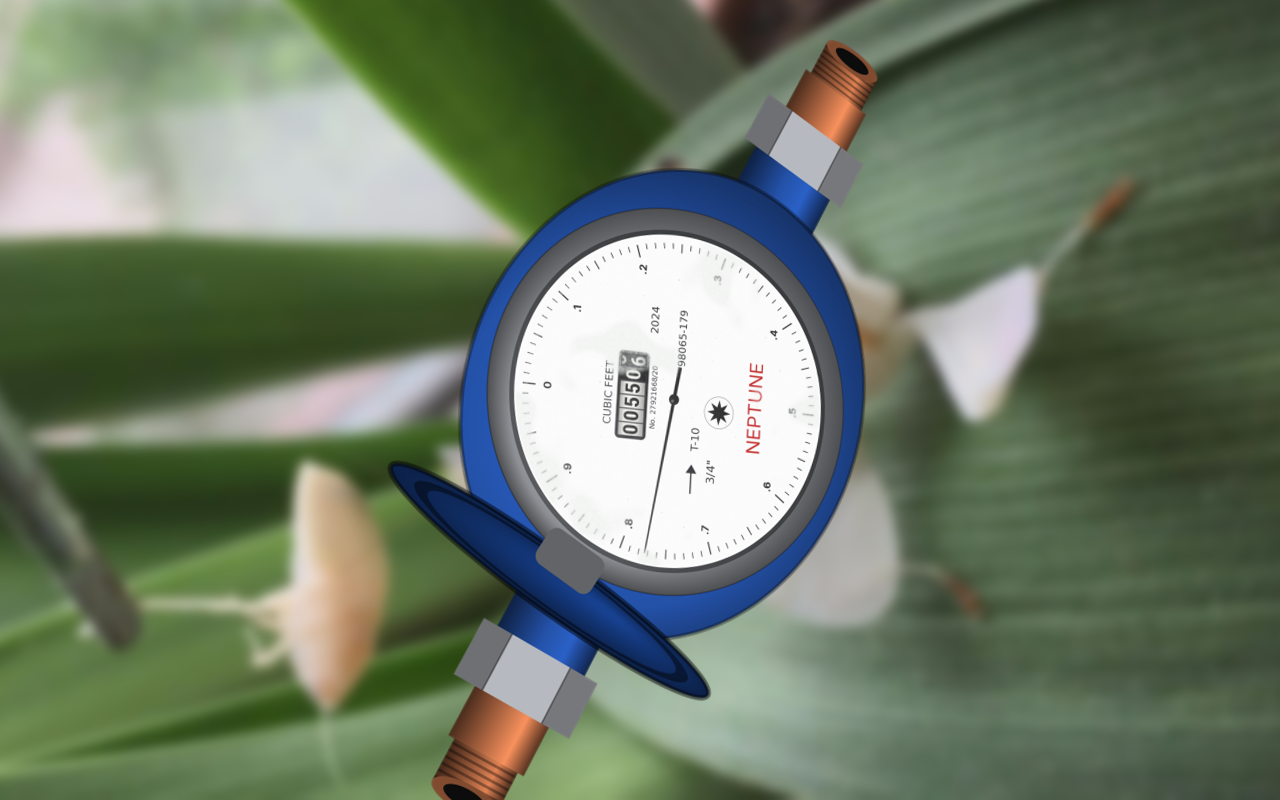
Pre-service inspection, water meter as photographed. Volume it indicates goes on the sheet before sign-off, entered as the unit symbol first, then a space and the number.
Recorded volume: ft³ 5505.77
